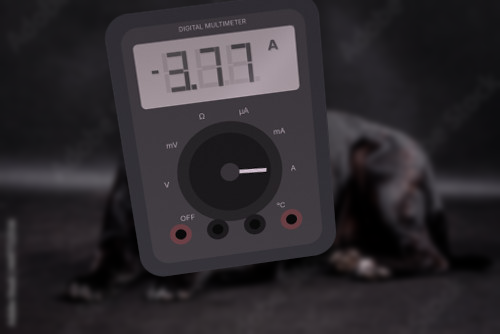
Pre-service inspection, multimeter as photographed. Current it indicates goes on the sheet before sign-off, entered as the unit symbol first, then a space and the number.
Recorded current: A -3.77
